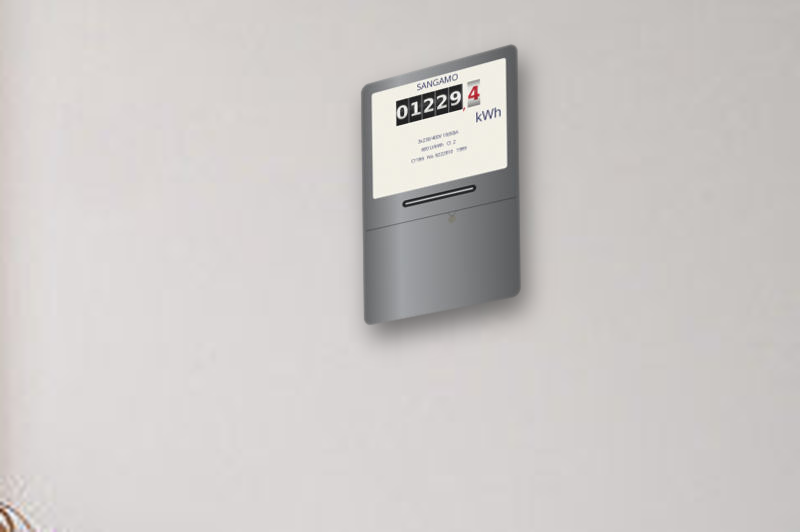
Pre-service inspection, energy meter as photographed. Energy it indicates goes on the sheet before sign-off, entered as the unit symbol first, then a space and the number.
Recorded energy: kWh 1229.4
